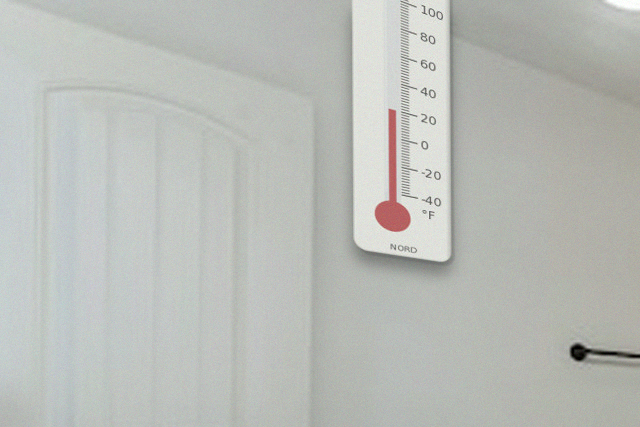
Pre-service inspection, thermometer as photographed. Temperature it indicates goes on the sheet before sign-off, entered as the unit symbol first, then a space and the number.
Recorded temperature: °F 20
